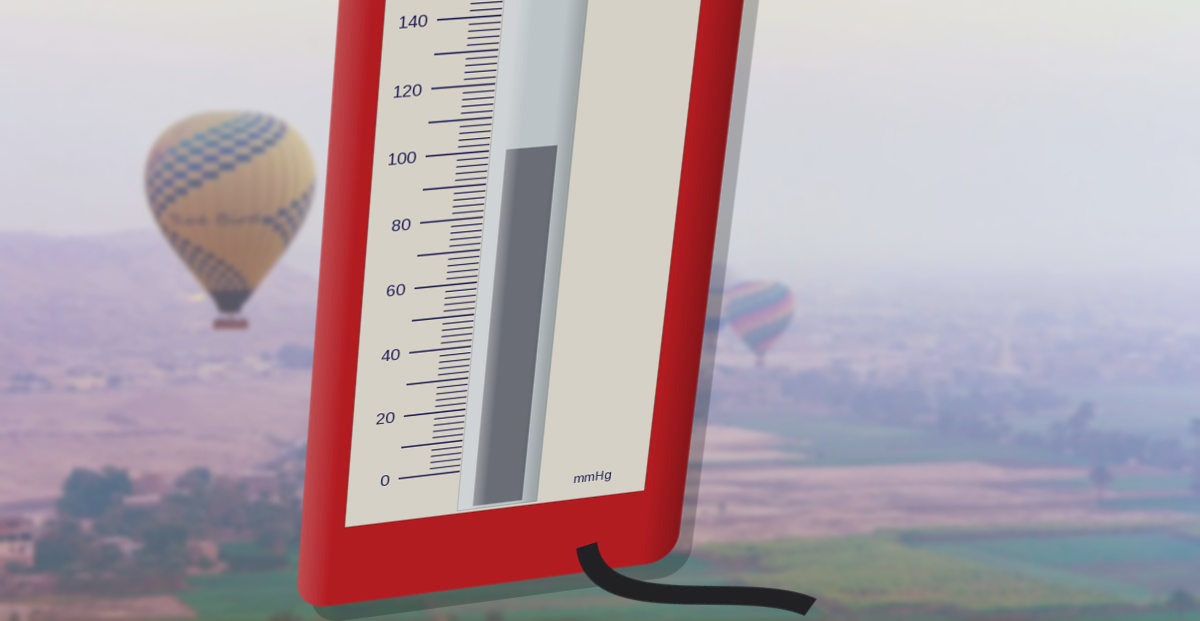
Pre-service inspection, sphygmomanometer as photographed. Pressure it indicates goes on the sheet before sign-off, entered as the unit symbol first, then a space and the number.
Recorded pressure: mmHg 100
